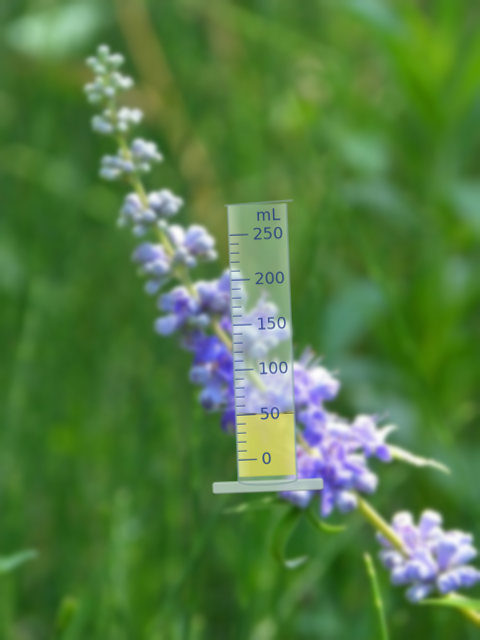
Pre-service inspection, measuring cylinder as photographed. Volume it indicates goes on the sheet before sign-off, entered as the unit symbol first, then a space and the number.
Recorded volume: mL 50
